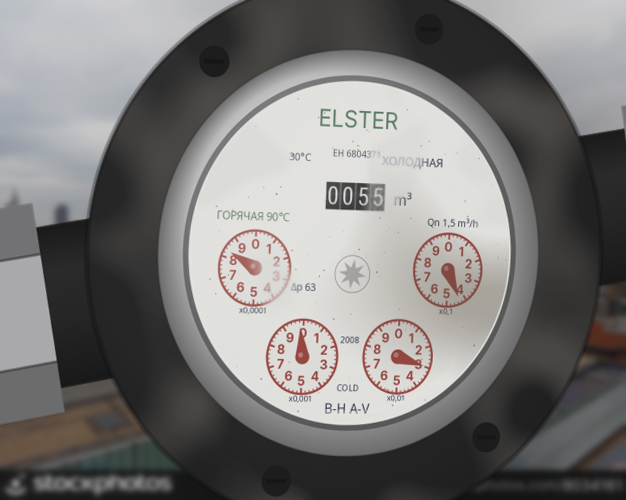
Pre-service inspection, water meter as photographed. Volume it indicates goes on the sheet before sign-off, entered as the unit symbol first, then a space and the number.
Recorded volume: m³ 55.4298
